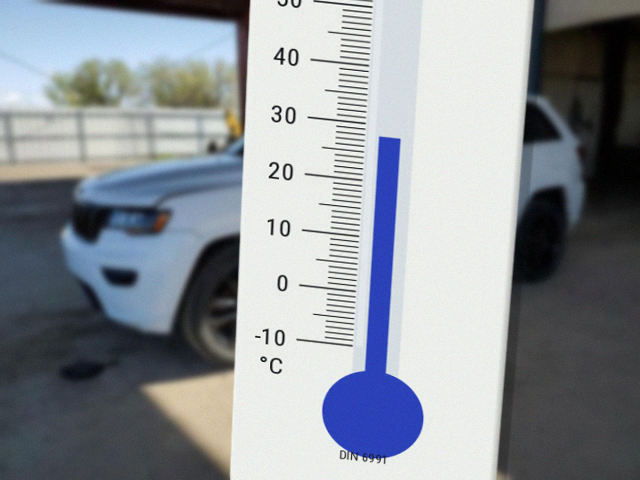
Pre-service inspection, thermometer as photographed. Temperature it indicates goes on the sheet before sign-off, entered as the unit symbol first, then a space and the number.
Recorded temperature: °C 28
